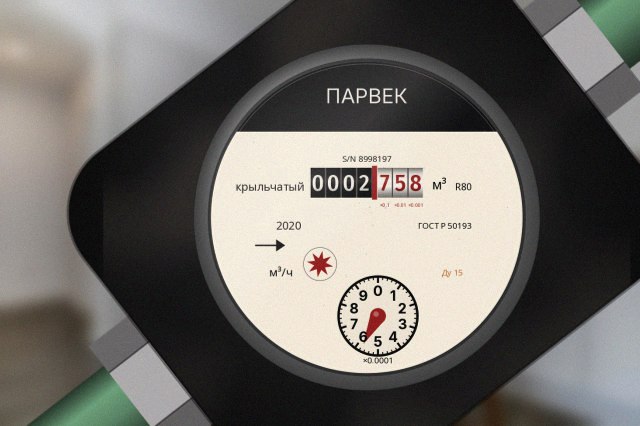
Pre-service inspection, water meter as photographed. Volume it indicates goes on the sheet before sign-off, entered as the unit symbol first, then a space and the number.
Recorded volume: m³ 2.7585
